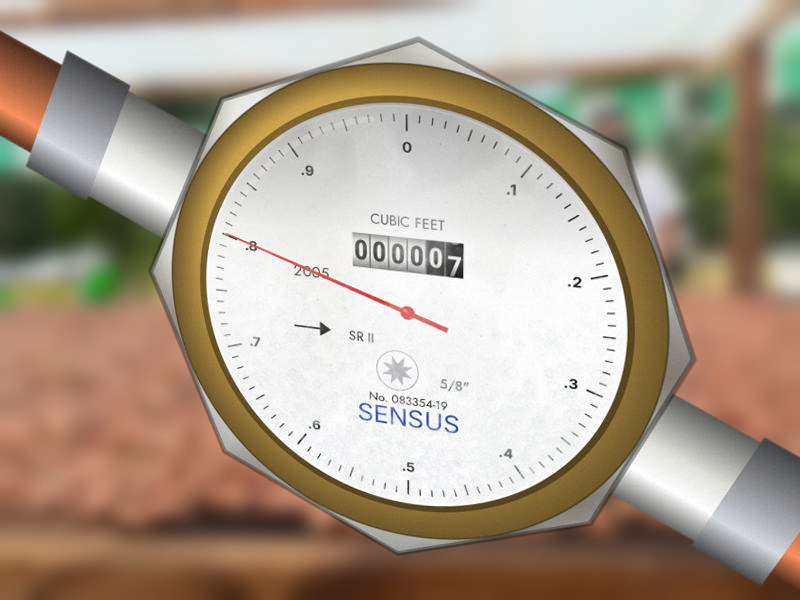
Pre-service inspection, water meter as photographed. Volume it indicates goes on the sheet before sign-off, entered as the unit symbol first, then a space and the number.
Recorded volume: ft³ 6.80
